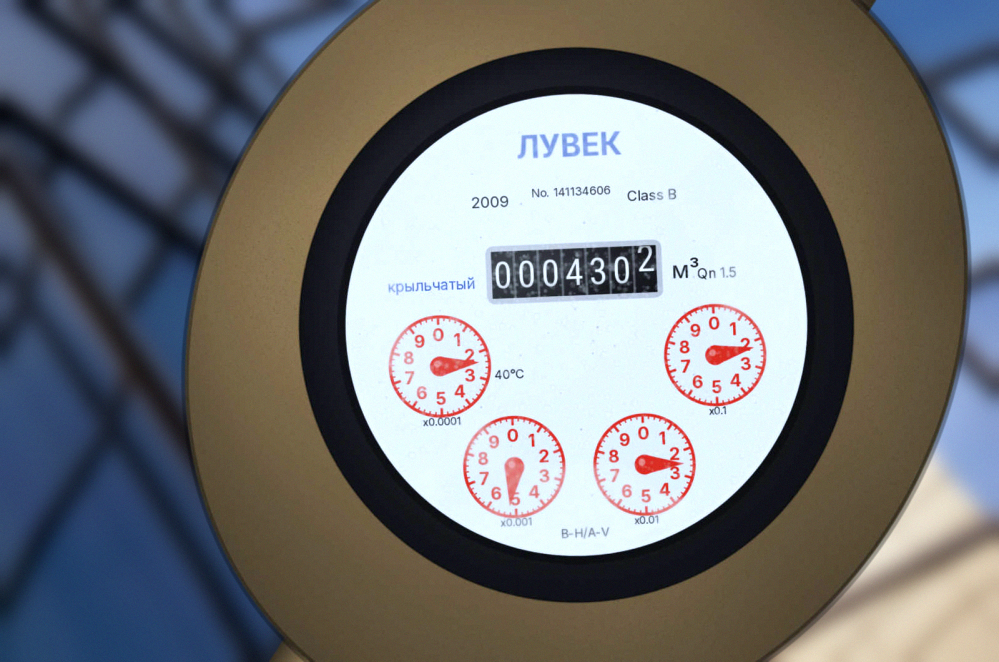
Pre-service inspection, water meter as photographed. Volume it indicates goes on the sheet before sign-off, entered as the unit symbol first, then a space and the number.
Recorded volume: m³ 4302.2252
